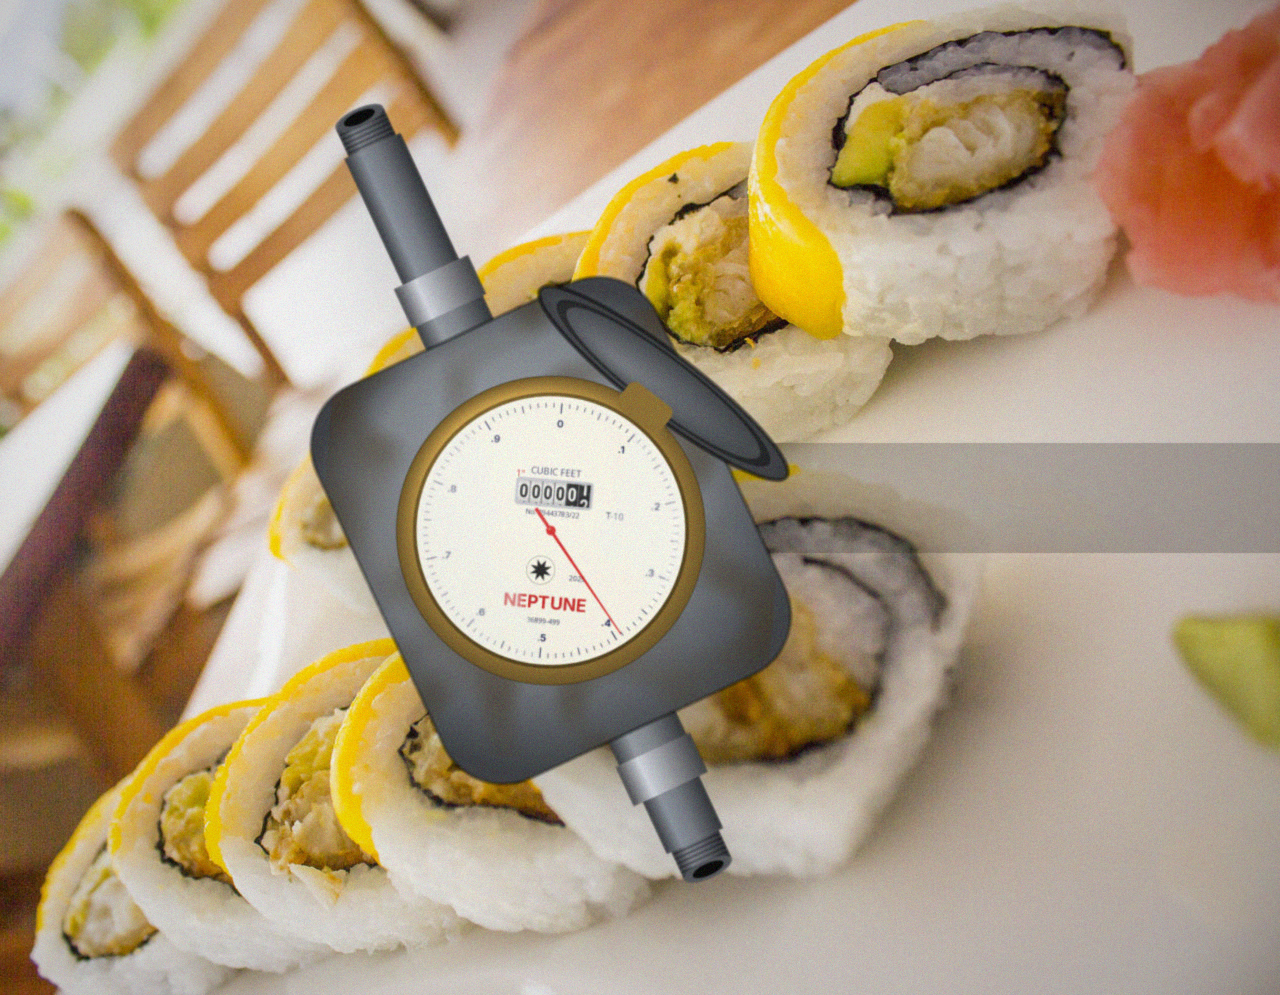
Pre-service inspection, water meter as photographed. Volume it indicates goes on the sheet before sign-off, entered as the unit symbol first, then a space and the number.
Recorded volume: ft³ 1.39
